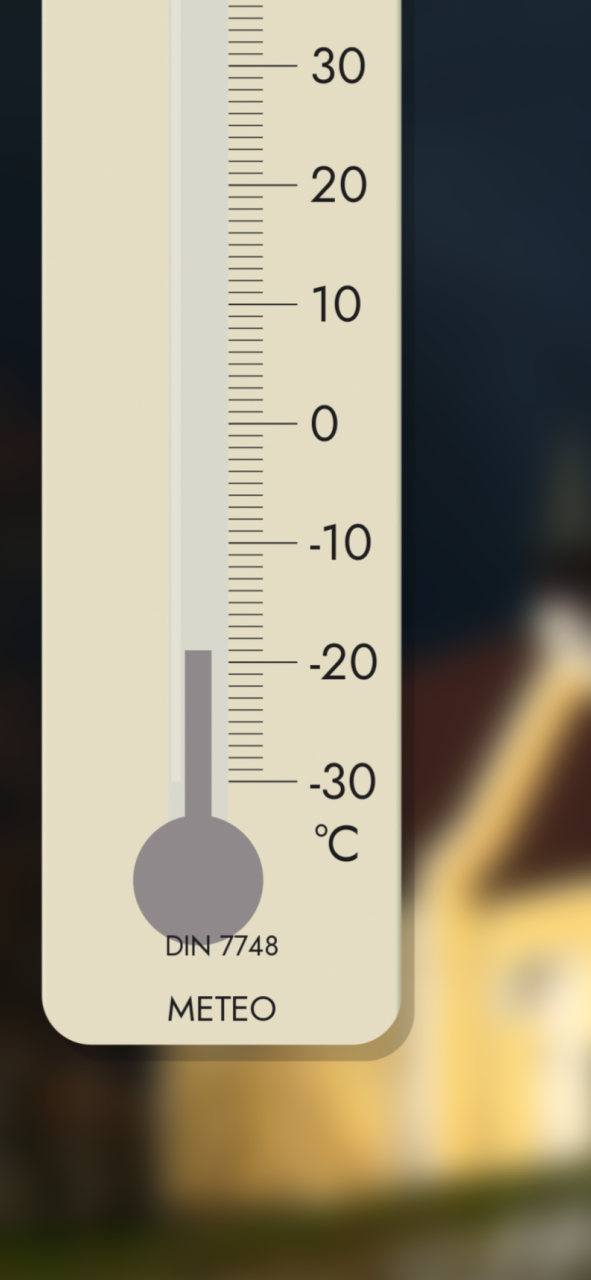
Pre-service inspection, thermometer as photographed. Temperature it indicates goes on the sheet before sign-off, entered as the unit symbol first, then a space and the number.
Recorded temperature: °C -19
